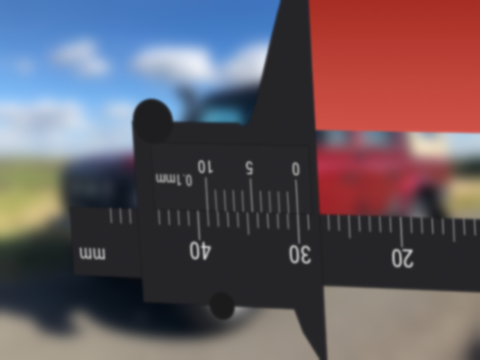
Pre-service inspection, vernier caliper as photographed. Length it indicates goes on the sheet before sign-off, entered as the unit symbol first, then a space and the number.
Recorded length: mm 30.0
